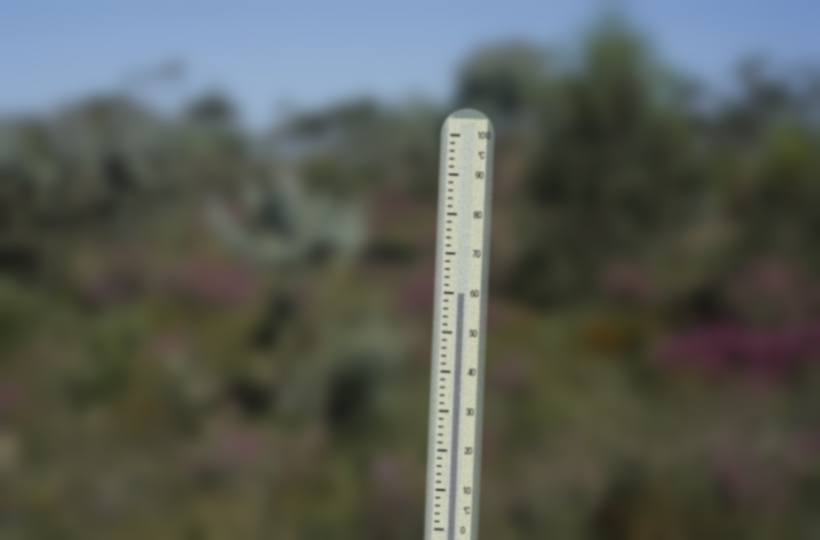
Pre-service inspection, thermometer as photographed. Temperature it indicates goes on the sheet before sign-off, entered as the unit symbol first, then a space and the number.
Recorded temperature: °C 60
